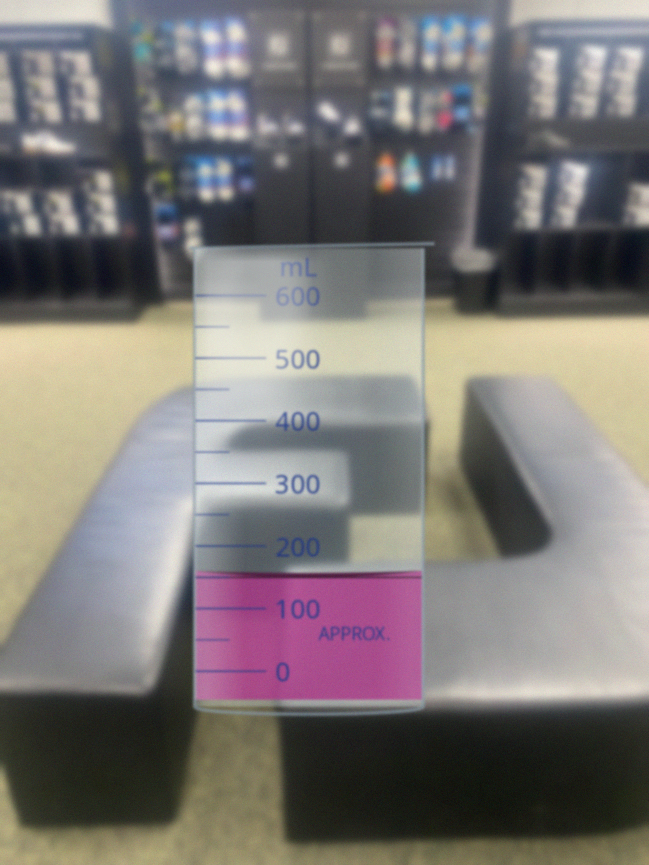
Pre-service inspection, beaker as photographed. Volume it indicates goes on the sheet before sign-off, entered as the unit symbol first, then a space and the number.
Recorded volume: mL 150
